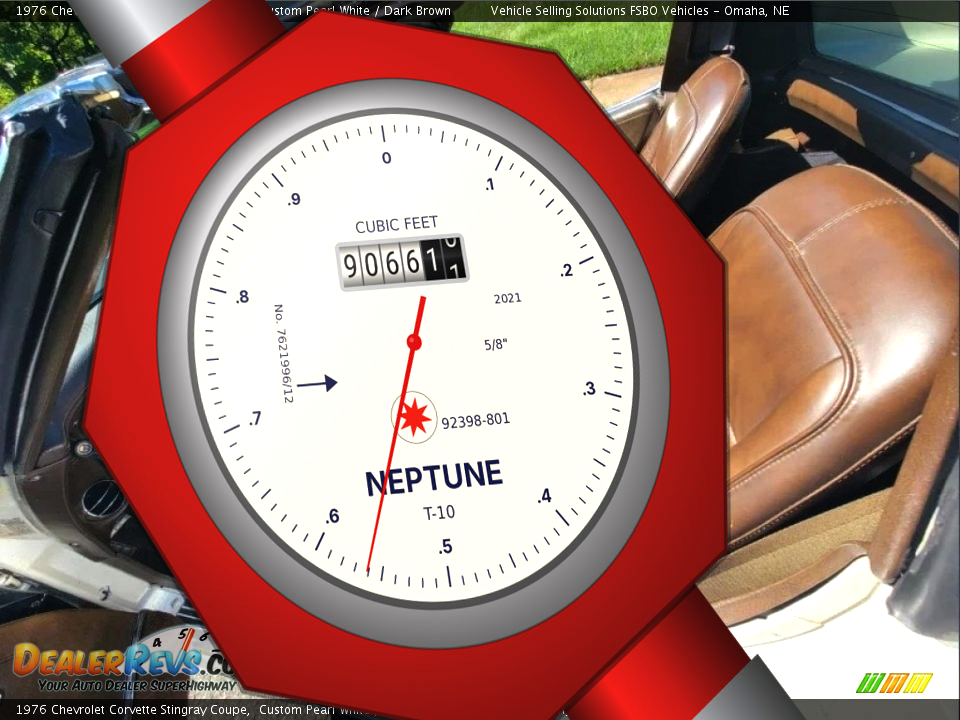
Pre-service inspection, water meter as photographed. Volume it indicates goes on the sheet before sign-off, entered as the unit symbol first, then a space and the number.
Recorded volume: ft³ 906610.56
